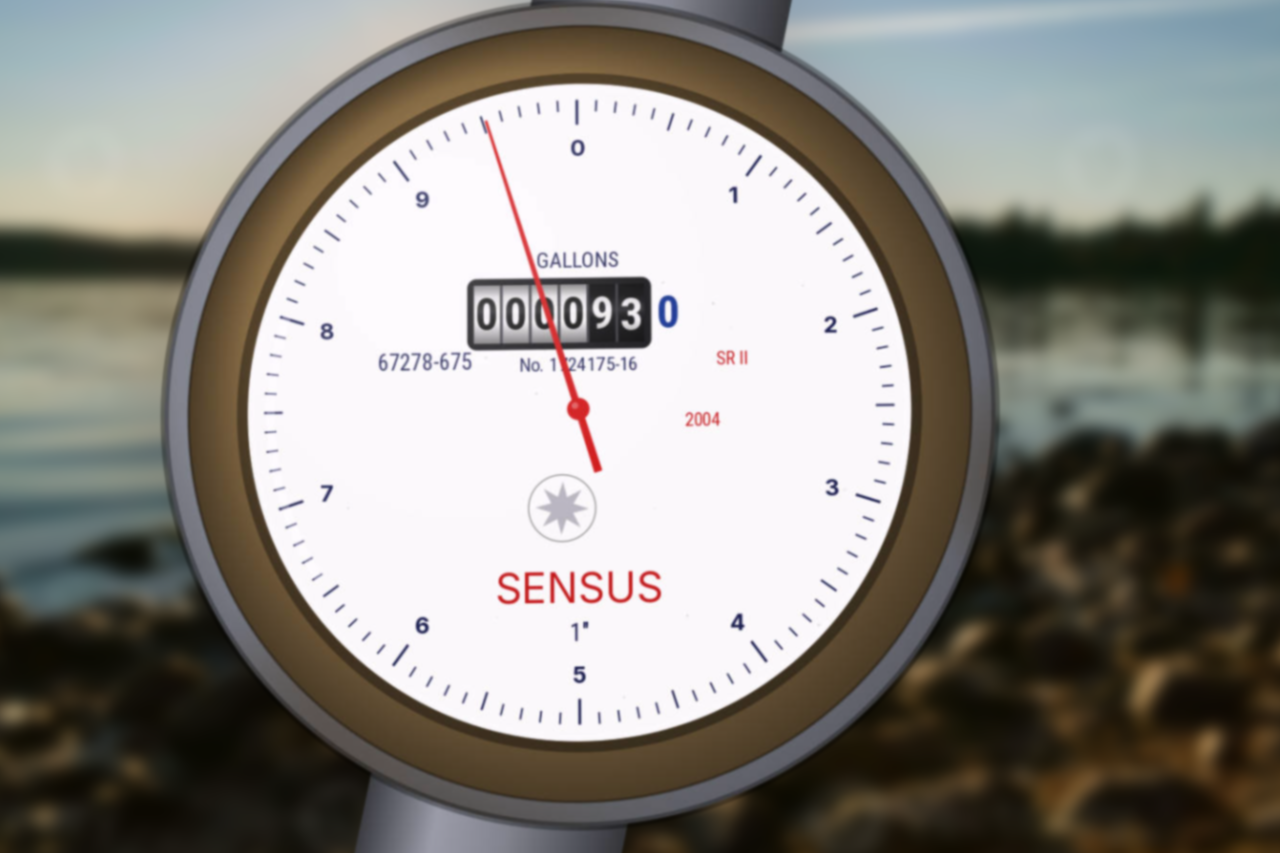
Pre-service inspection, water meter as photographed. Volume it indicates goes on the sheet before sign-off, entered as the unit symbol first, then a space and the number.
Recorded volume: gal 929.5
